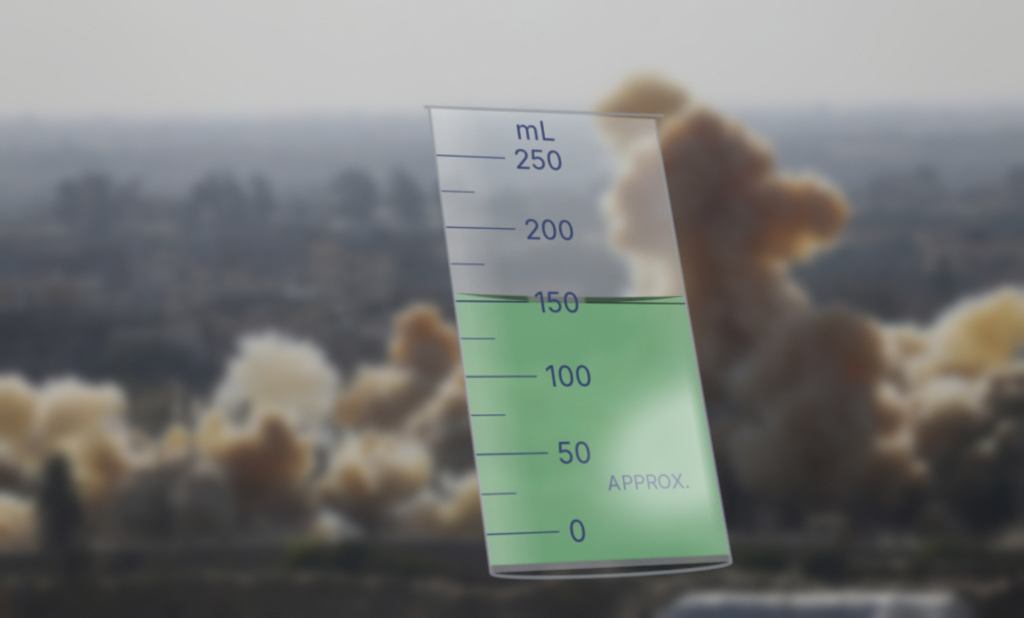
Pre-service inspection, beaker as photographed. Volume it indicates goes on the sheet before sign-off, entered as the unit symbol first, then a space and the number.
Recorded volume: mL 150
